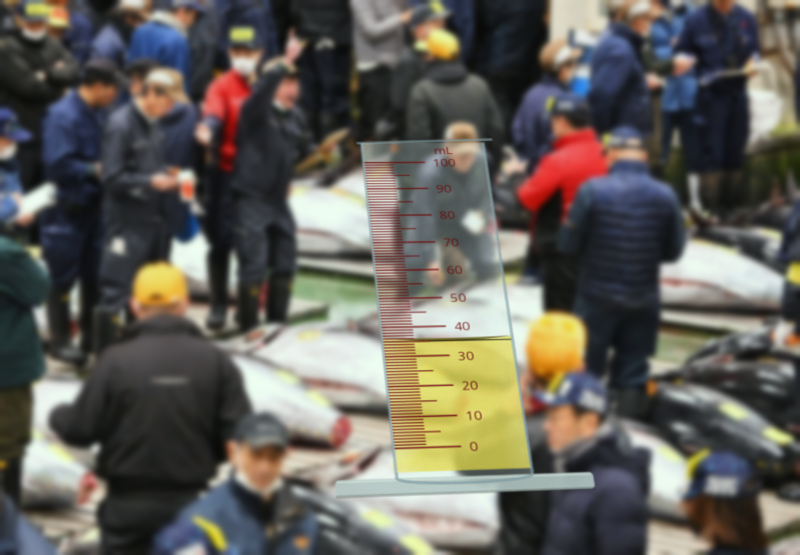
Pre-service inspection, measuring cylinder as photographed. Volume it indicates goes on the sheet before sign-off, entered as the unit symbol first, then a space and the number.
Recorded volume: mL 35
